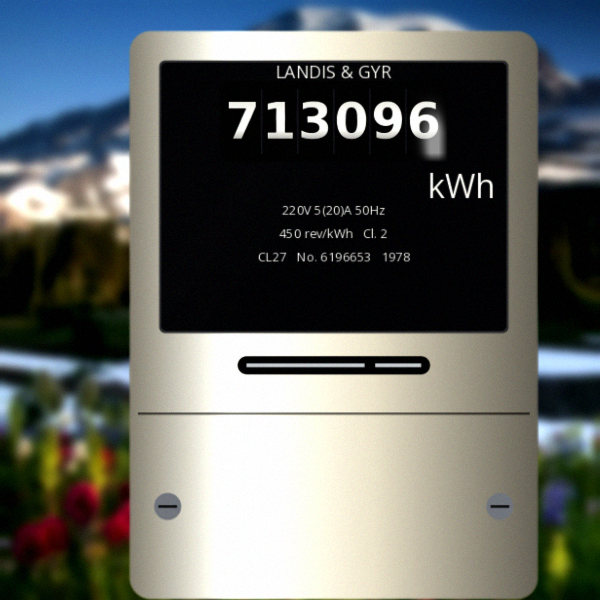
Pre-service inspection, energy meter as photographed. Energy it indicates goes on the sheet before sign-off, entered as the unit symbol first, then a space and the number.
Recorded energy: kWh 713096
